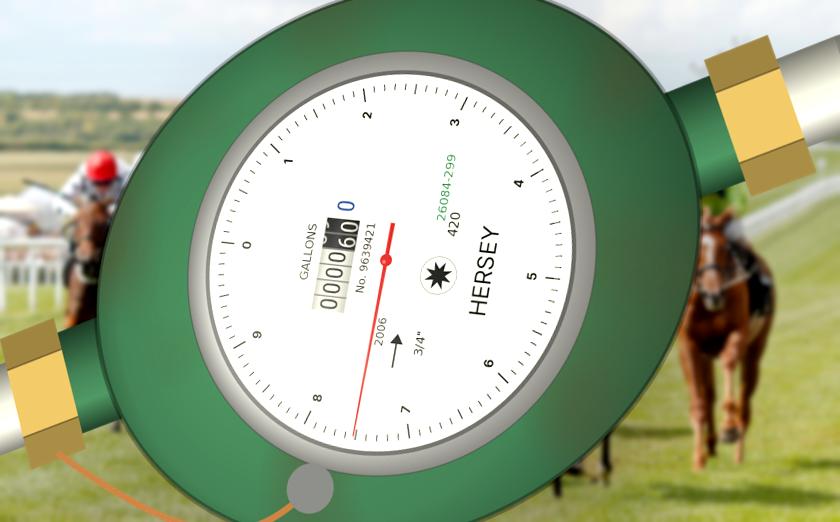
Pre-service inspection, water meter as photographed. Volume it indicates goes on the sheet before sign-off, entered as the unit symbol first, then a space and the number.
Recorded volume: gal 597.5
